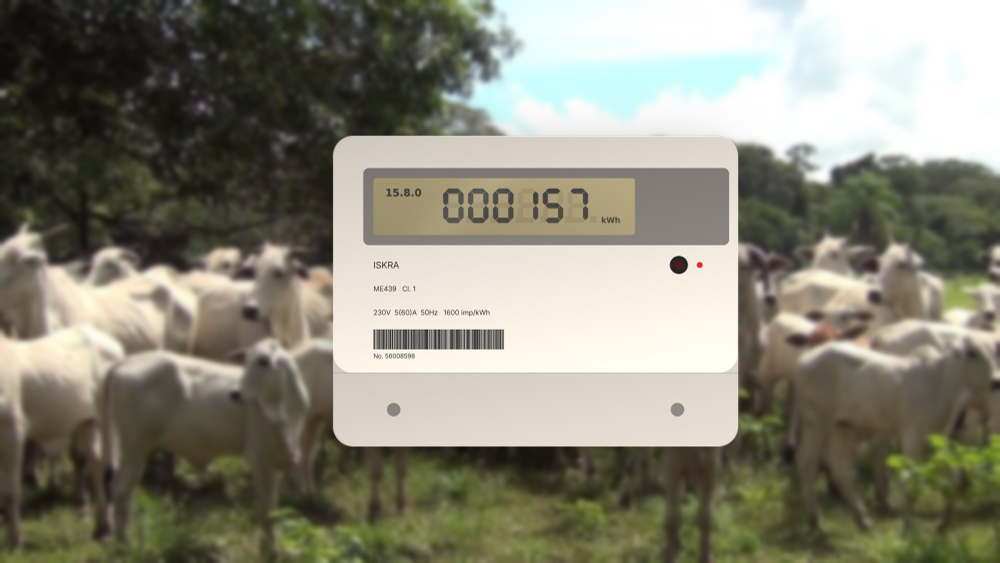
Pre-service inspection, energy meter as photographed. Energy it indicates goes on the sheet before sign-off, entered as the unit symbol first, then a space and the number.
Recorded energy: kWh 157
